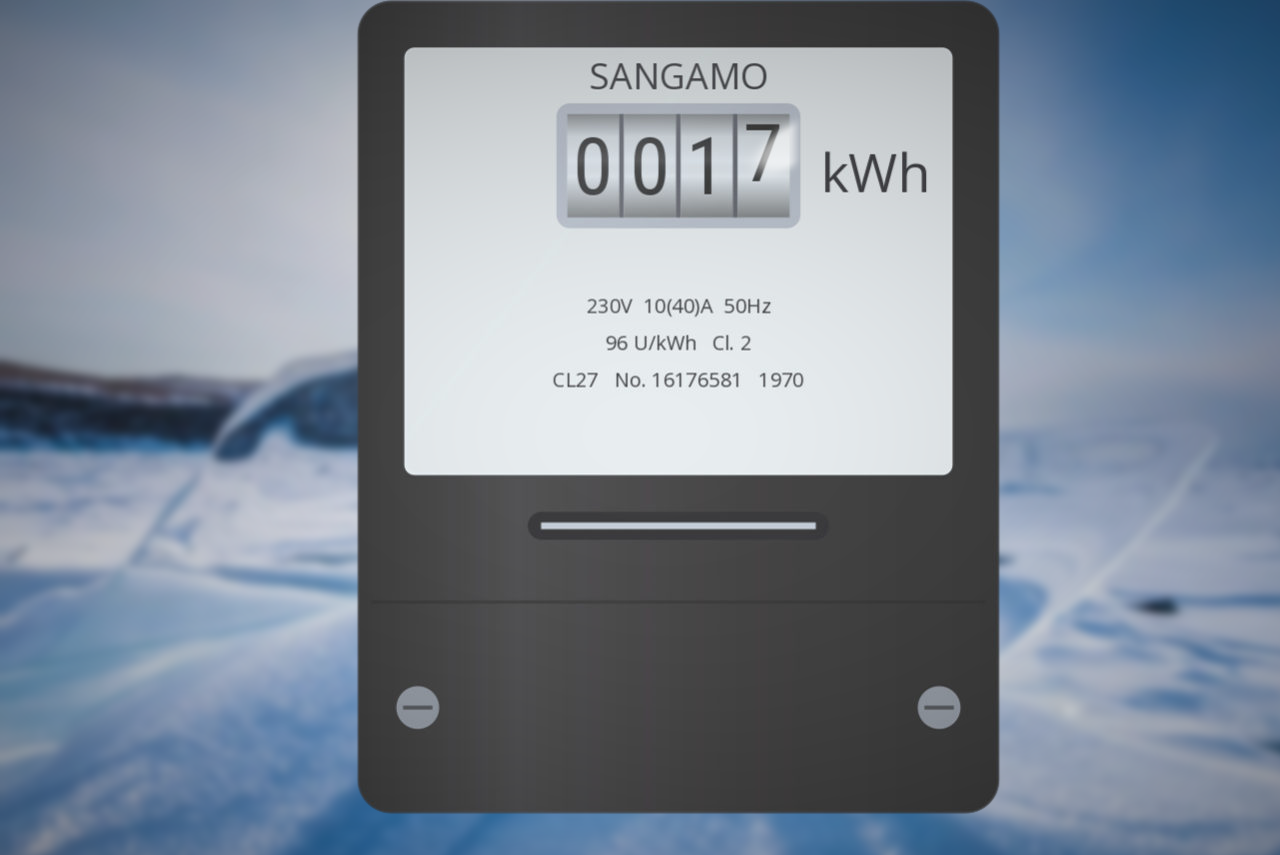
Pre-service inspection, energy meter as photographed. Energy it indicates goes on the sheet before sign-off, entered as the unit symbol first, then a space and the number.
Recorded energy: kWh 17
